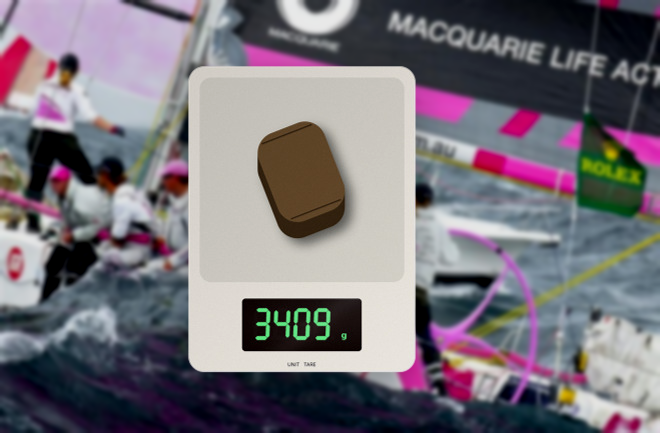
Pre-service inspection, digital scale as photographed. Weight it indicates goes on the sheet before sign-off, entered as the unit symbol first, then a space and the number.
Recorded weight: g 3409
